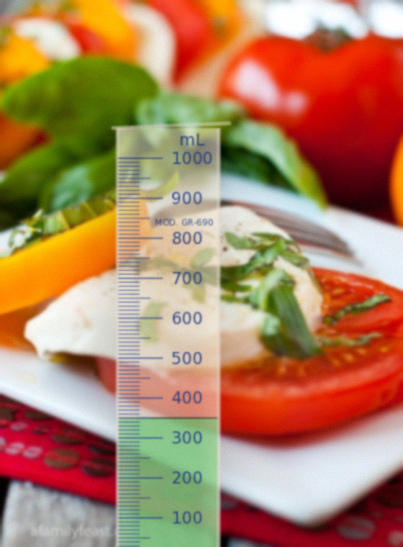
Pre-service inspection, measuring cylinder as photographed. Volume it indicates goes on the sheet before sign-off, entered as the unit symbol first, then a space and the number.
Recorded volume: mL 350
